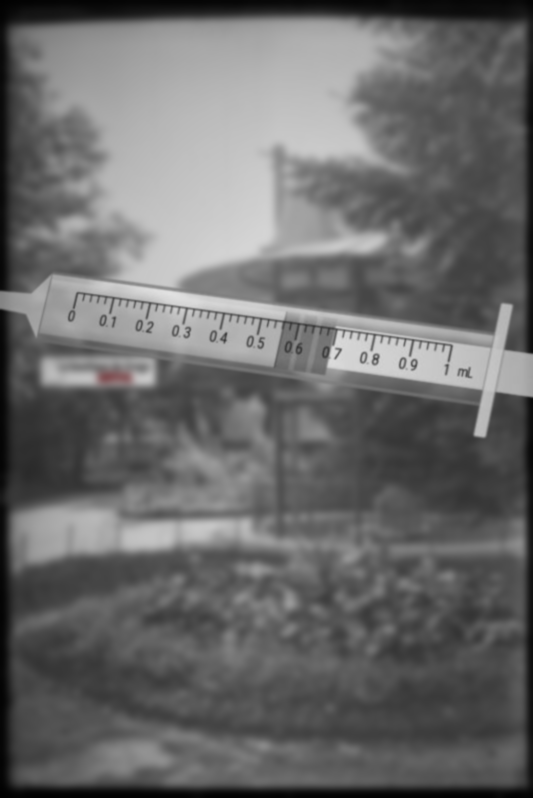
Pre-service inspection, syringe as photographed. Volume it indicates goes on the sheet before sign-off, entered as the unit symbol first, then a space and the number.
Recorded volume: mL 0.56
